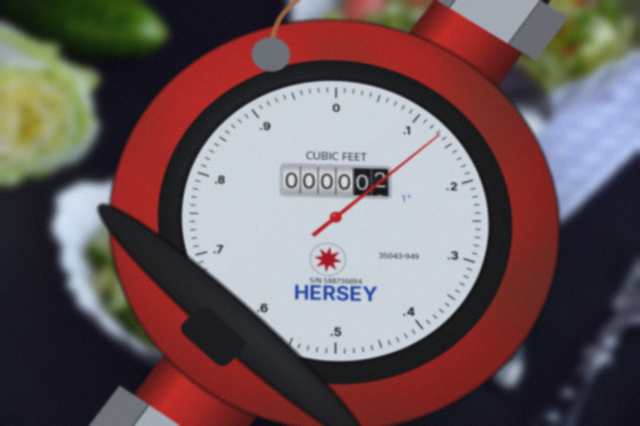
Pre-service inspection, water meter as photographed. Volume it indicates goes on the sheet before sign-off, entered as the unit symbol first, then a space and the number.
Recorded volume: ft³ 2.13
